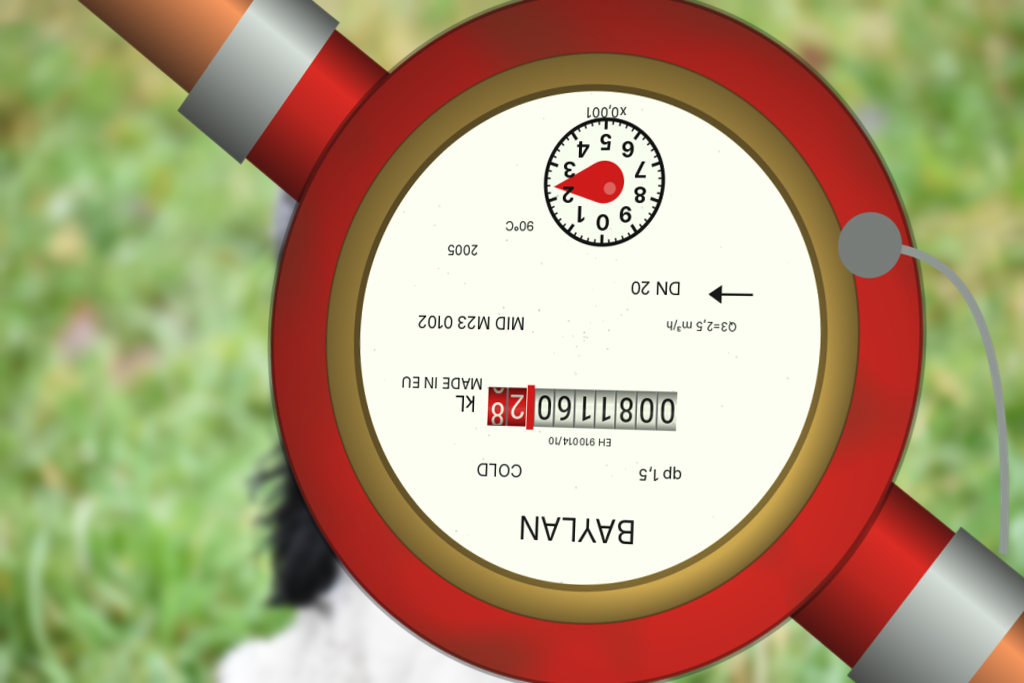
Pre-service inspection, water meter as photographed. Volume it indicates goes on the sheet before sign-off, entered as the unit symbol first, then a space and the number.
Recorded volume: kL 81160.282
